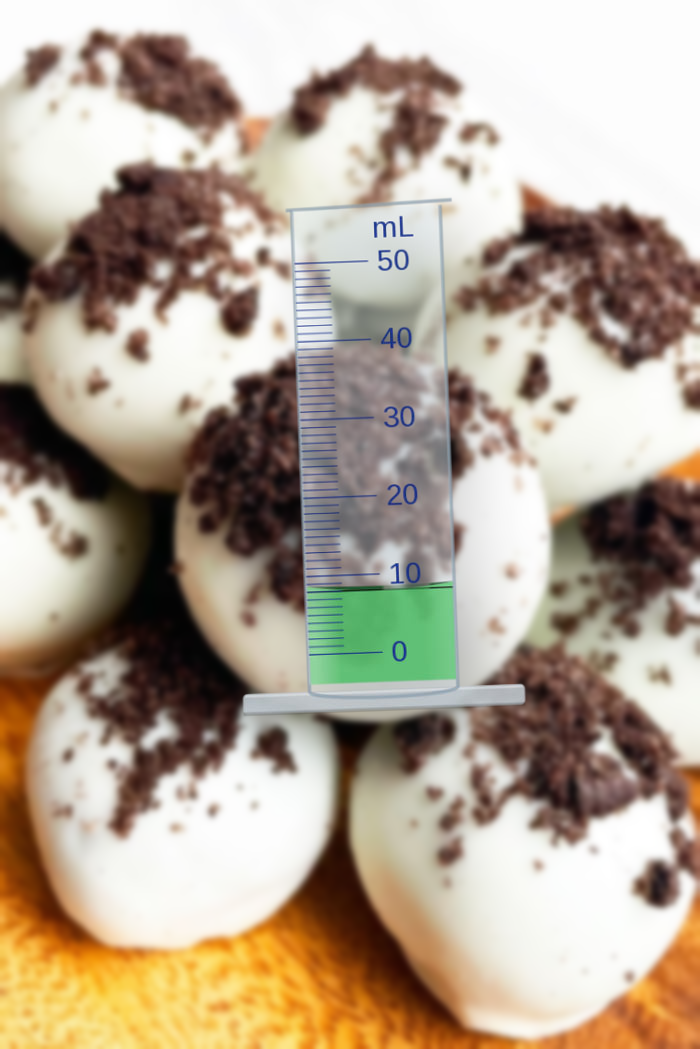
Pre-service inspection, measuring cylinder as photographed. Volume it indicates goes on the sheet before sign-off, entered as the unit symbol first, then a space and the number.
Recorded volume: mL 8
